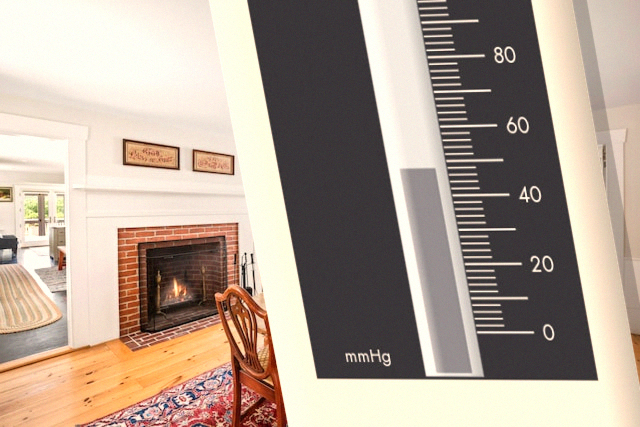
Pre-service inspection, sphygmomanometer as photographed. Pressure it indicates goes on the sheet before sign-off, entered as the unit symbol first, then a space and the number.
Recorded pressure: mmHg 48
